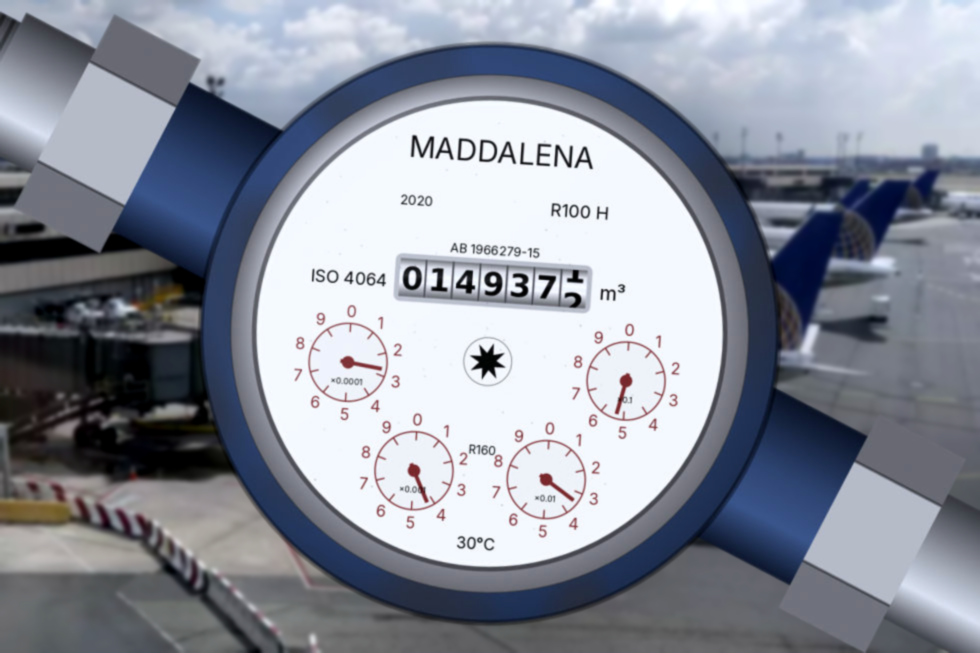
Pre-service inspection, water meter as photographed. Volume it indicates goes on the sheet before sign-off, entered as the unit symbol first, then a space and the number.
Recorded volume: m³ 149371.5342
